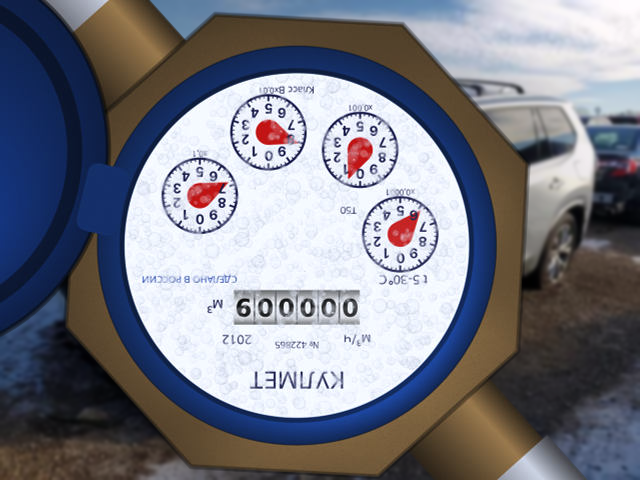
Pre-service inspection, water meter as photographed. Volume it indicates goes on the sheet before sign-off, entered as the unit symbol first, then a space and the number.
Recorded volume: m³ 9.6806
